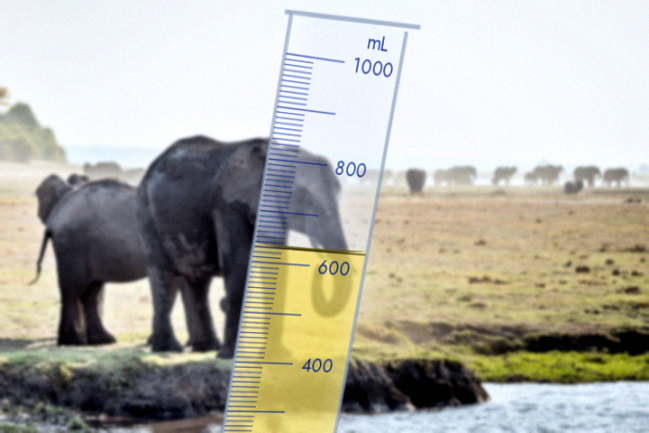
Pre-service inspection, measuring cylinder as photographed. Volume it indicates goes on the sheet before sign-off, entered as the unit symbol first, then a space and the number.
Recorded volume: mL 630
